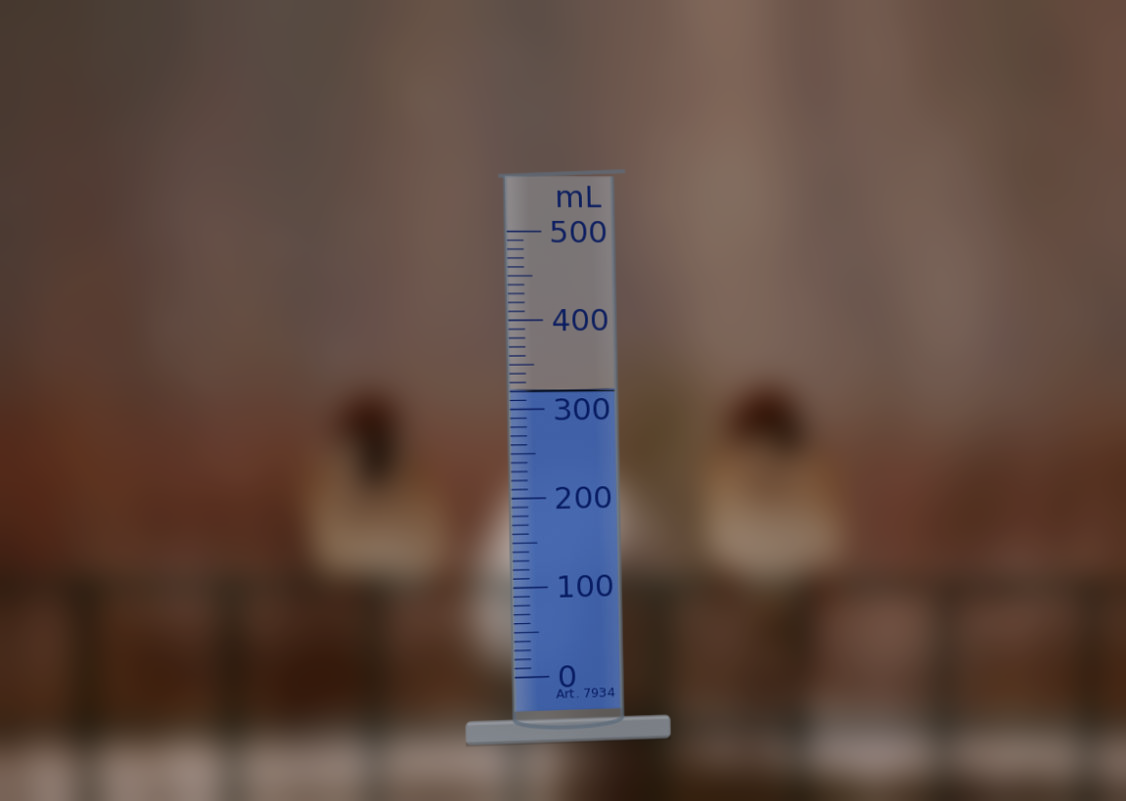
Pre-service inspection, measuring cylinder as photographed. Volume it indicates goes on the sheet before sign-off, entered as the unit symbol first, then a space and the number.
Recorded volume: mL 320
